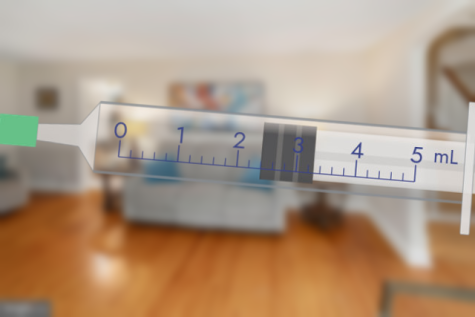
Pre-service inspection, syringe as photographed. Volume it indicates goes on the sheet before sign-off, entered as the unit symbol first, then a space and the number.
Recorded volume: mL 2.4
